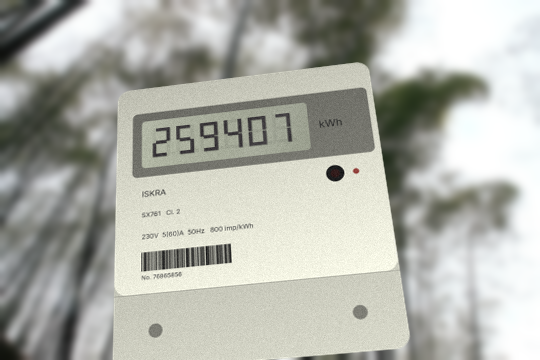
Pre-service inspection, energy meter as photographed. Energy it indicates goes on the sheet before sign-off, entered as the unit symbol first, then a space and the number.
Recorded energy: kWh 259407
